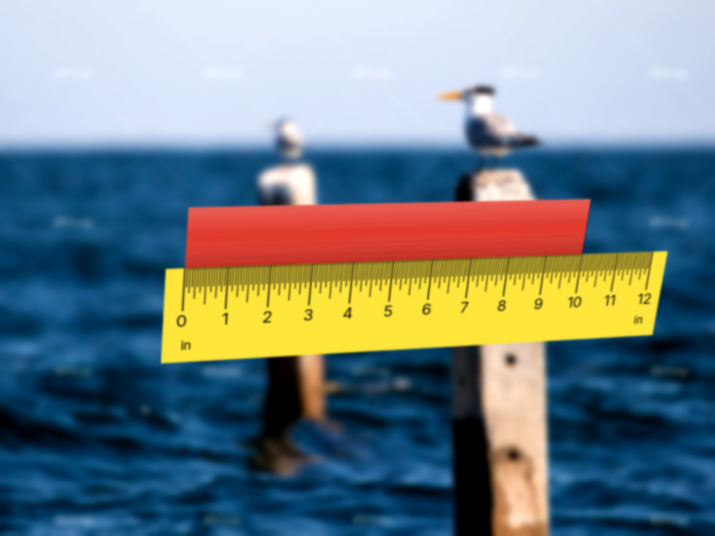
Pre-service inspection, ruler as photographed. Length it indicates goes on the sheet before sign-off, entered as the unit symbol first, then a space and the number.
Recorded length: in 10
